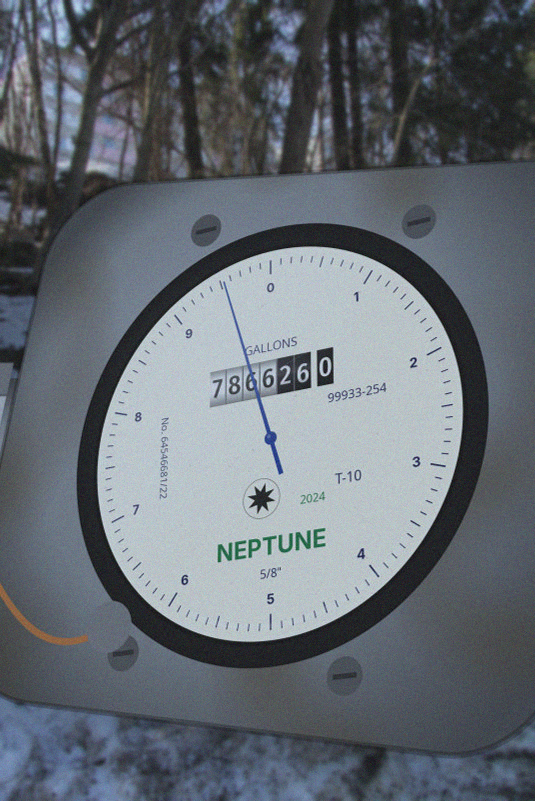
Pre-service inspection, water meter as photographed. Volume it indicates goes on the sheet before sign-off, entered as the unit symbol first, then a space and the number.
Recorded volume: gal 7866259.5
